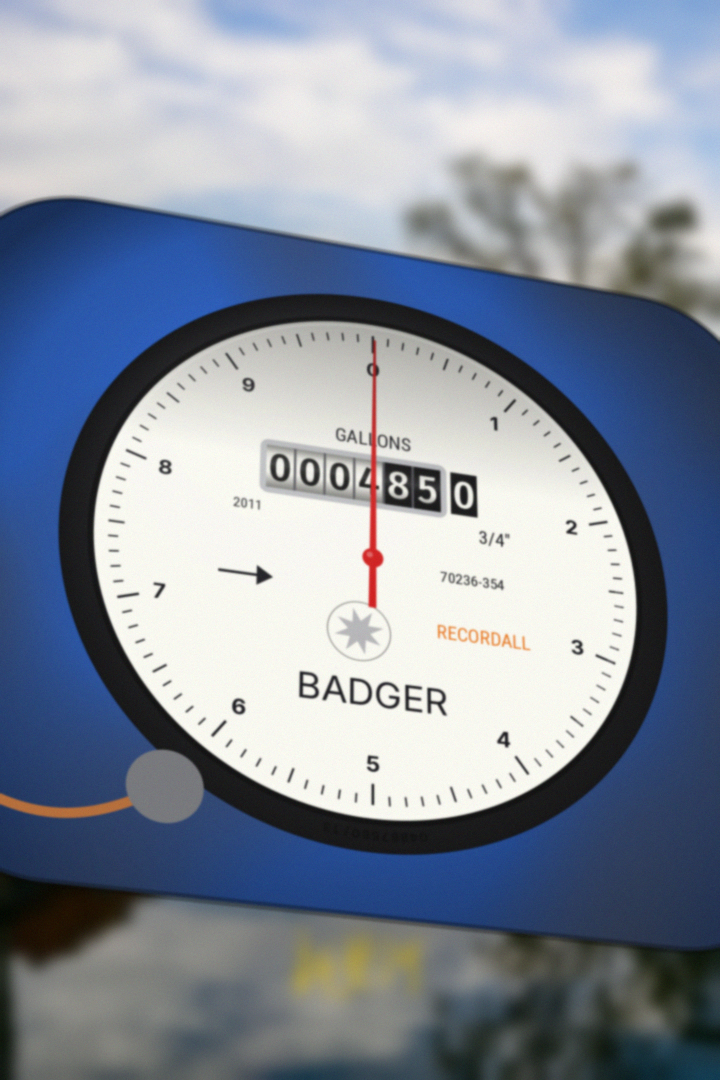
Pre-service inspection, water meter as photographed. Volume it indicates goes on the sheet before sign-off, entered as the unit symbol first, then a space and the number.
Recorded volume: gal 4850.0
